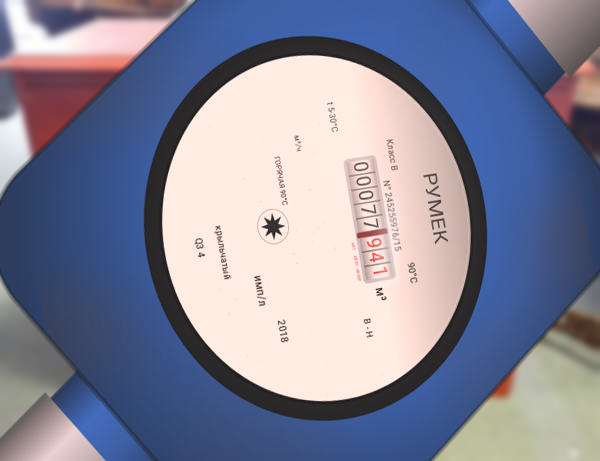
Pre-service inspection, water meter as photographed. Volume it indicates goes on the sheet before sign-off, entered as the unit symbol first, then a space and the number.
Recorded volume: m³ 77.941
